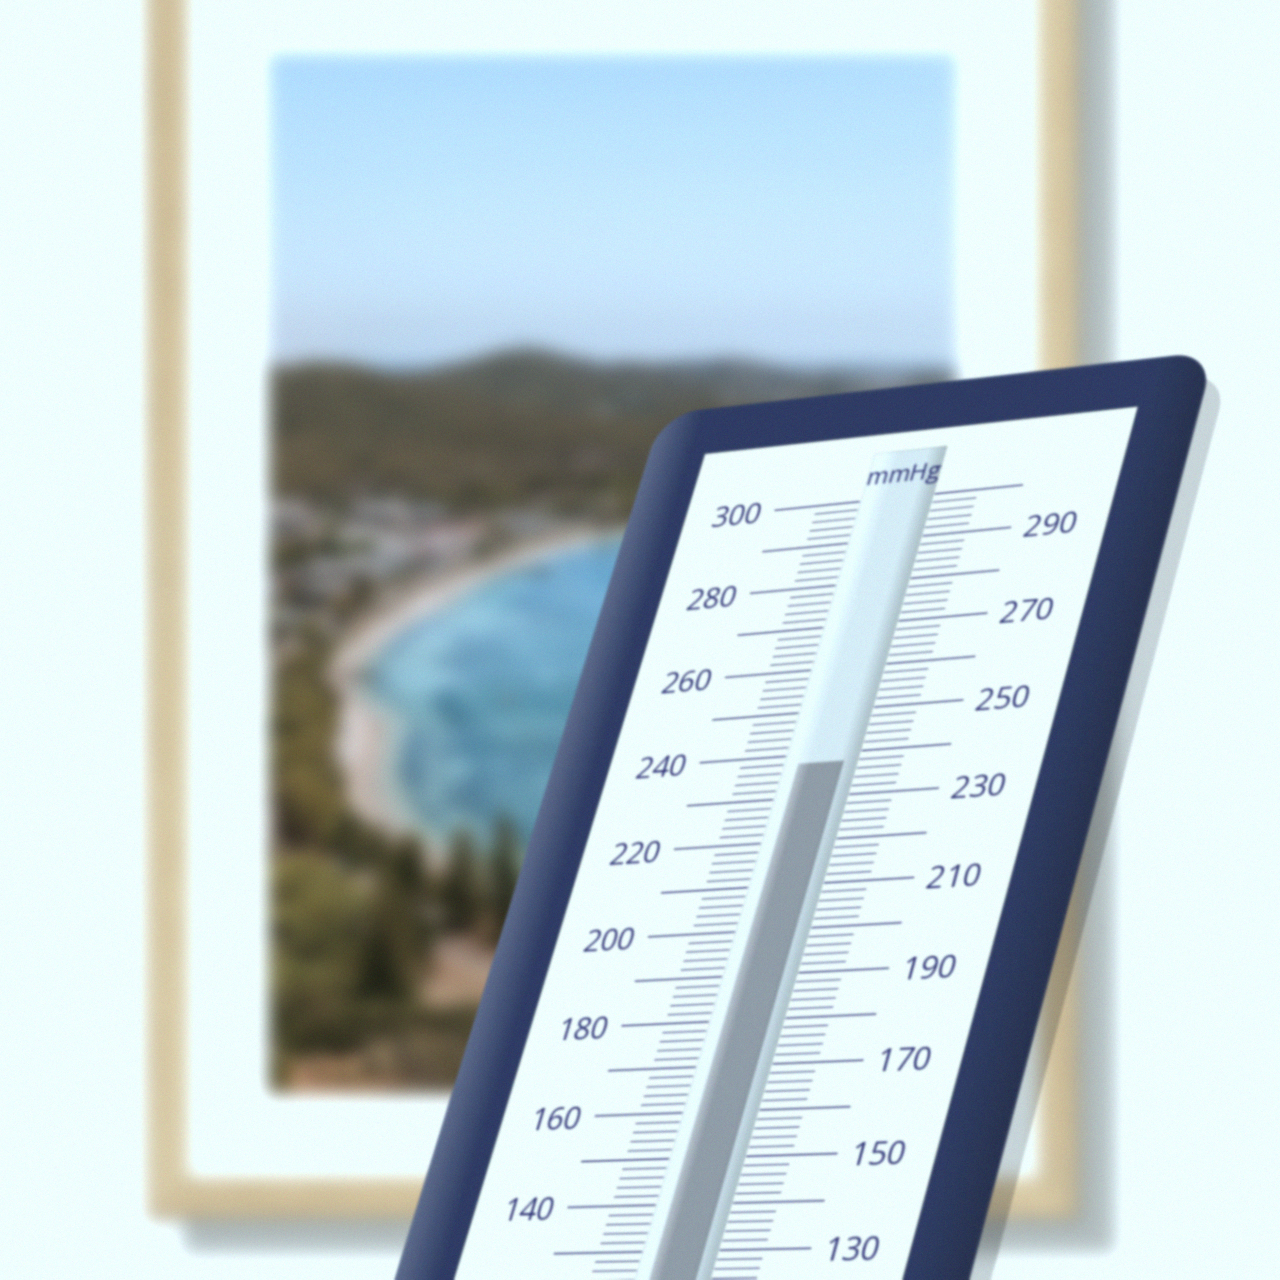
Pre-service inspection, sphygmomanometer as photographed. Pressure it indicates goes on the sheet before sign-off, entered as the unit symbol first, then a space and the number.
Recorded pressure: mmHg 238
